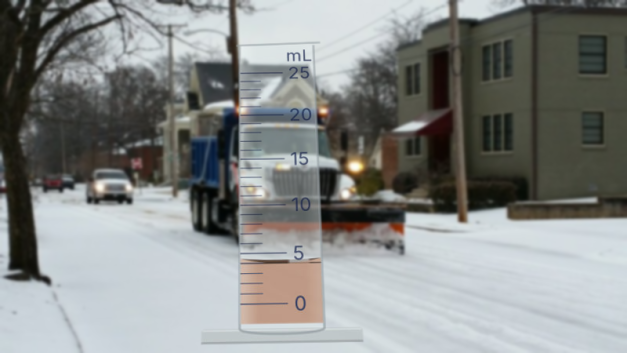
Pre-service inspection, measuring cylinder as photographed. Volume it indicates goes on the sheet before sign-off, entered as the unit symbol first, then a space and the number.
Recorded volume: mL 4
